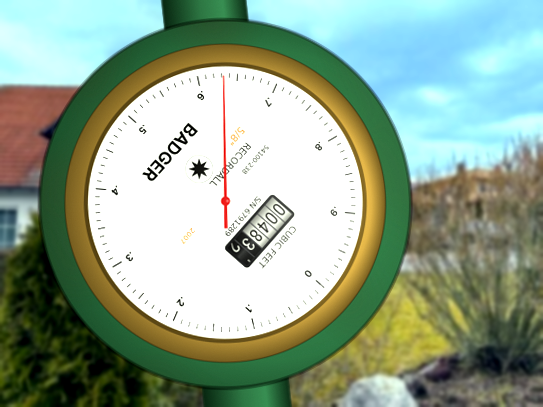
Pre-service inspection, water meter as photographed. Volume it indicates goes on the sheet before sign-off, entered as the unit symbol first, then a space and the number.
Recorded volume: ft³ 4831.63
